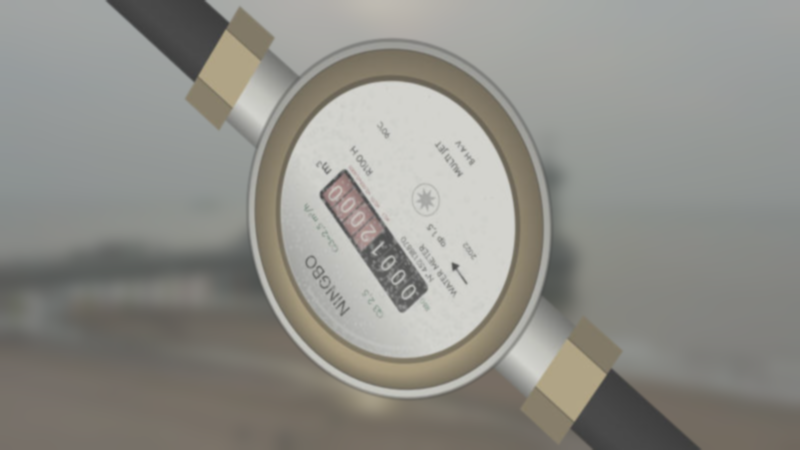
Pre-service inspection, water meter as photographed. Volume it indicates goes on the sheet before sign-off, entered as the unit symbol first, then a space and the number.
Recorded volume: m³ 1.2000
